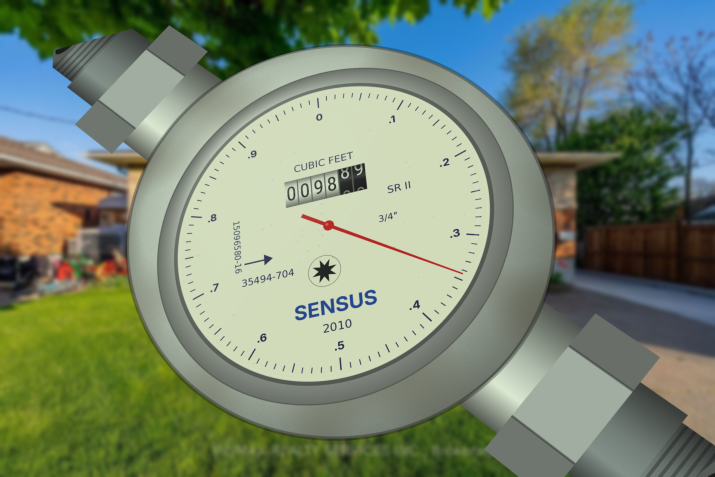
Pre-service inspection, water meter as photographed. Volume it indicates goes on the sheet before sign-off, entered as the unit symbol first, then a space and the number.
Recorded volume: ft³ 9889.34
